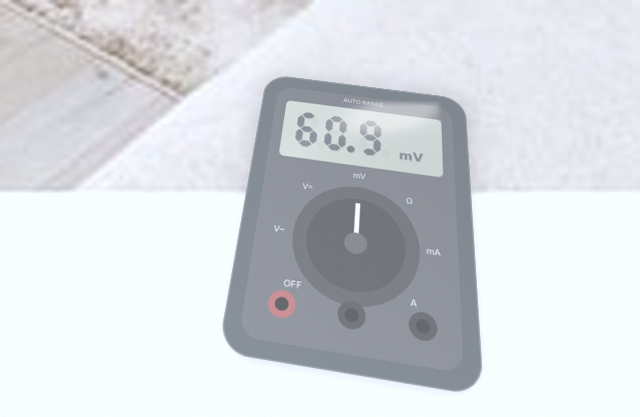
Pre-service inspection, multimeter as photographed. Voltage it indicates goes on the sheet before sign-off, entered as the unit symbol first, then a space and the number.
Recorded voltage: mV 60.9
